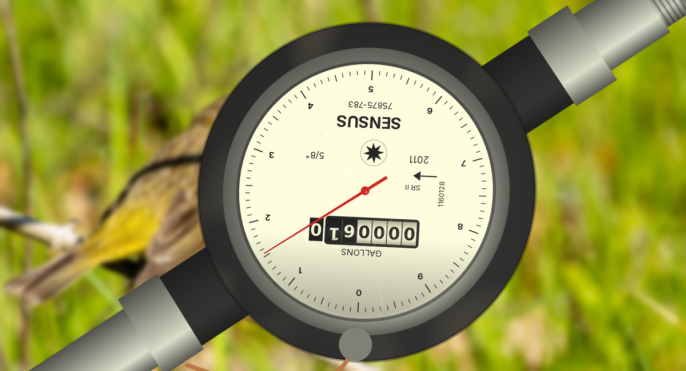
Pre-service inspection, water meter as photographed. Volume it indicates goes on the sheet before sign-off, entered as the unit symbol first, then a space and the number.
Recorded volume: gal 611.5
